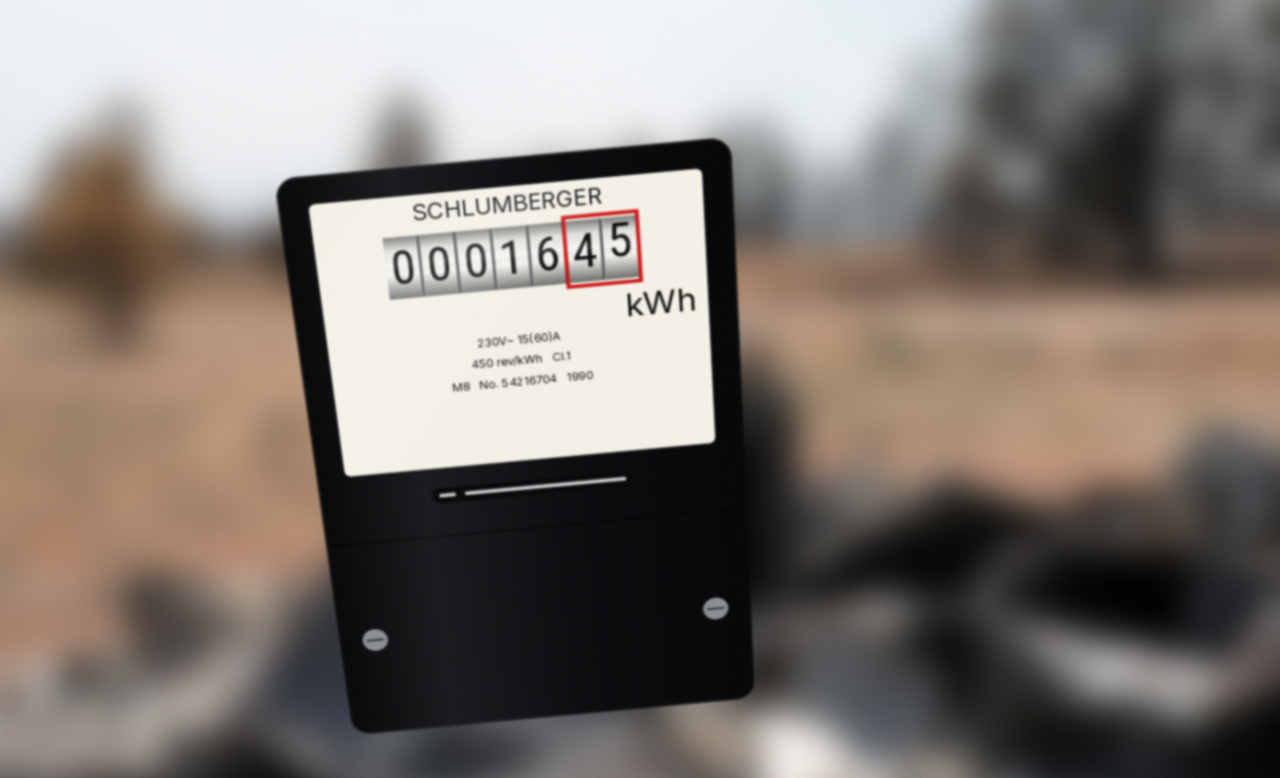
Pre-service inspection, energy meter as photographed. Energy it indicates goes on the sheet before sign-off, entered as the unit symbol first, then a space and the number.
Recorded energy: kWh 16.45
